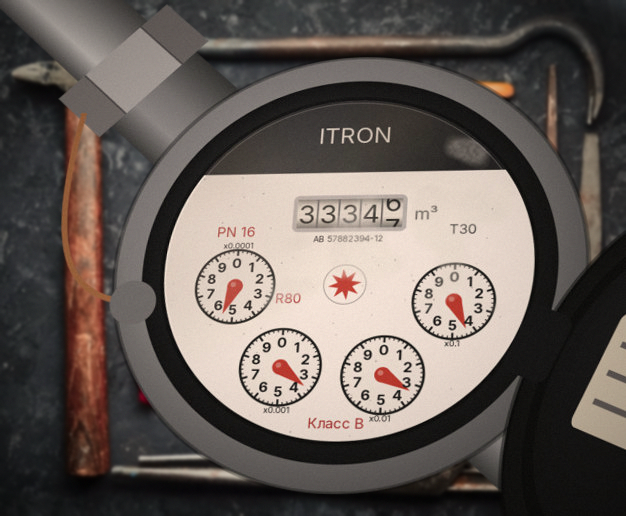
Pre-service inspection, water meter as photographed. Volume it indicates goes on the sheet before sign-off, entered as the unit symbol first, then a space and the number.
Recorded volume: m³ 33346.4335
